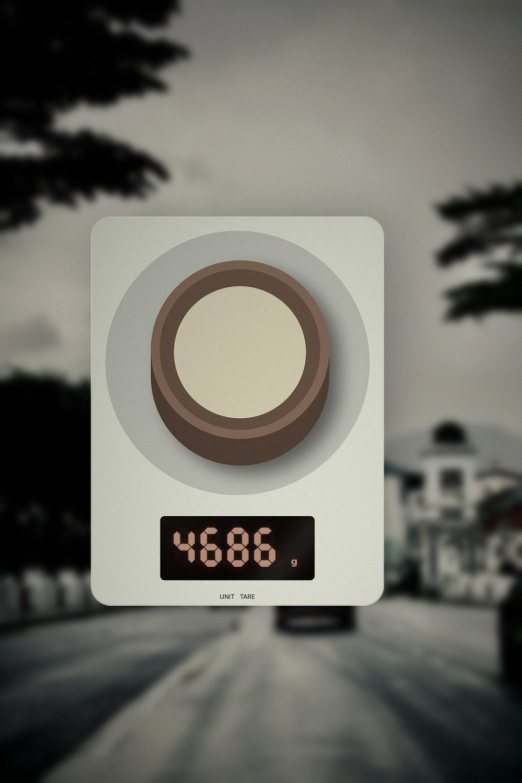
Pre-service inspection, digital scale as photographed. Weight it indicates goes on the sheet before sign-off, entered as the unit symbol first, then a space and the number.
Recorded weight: g 4686
